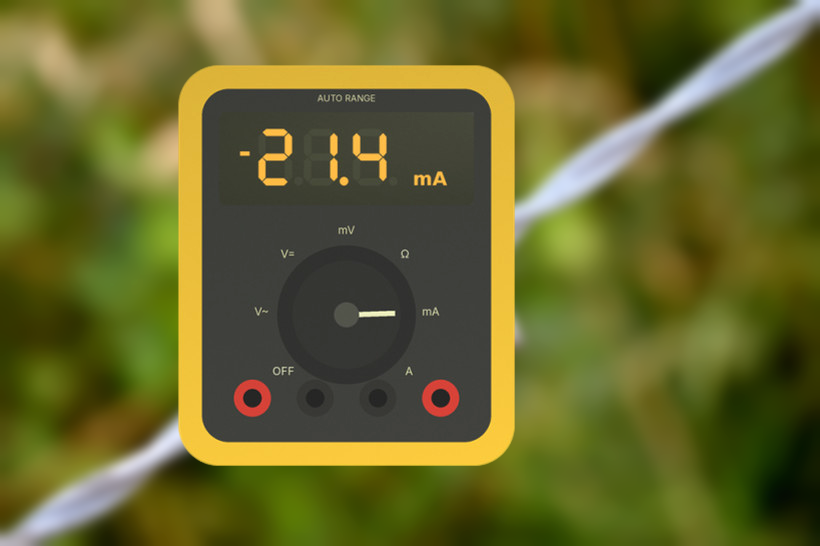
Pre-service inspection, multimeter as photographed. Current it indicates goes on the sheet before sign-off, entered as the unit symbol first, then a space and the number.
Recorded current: mA -21.4
